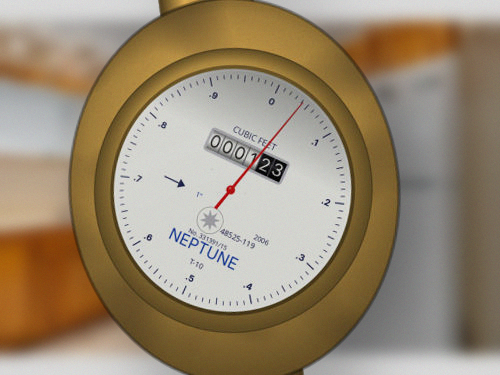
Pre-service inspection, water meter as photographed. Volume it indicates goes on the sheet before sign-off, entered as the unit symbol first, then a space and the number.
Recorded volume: ft³ 123.04
